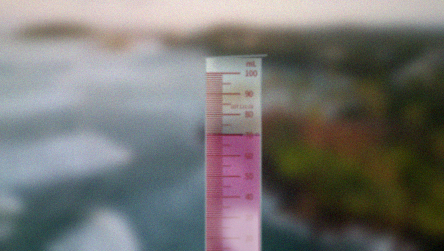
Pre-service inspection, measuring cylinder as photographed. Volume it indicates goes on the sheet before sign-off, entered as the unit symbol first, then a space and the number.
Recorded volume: mL 70
